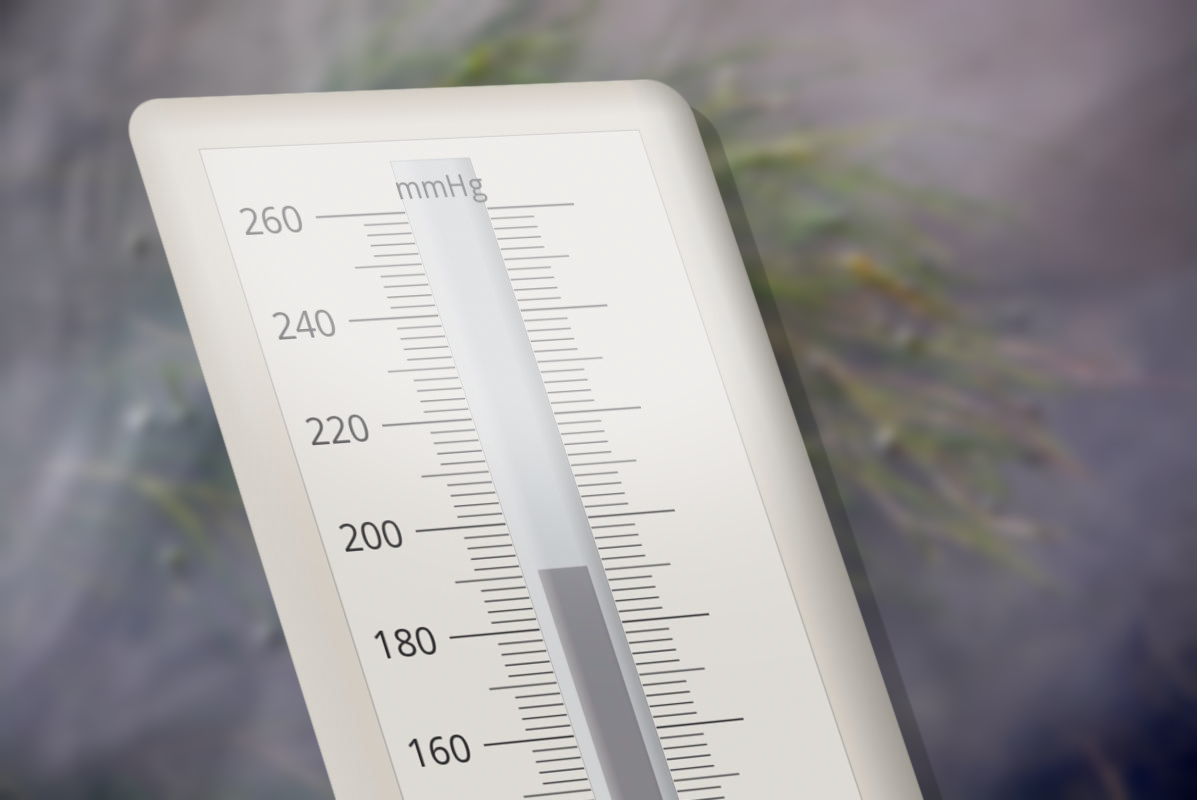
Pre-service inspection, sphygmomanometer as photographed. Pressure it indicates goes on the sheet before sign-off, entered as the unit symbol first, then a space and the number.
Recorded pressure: mmHg 191
